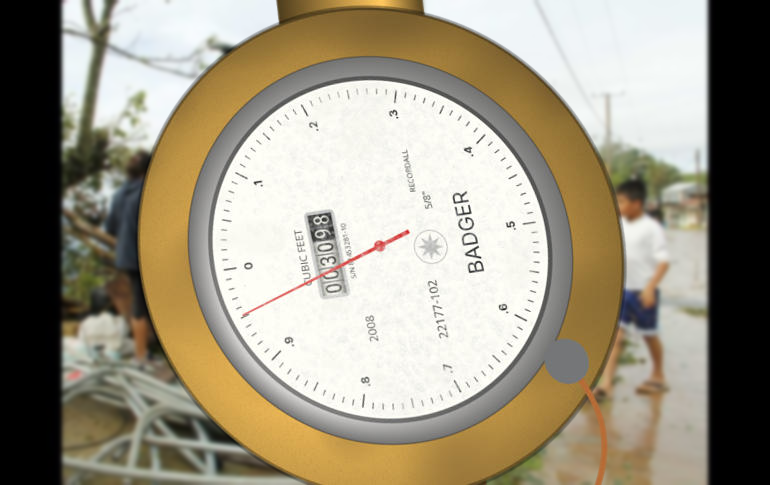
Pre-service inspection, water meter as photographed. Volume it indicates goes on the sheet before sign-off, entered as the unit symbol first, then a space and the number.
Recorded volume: ft³ 3097.95
